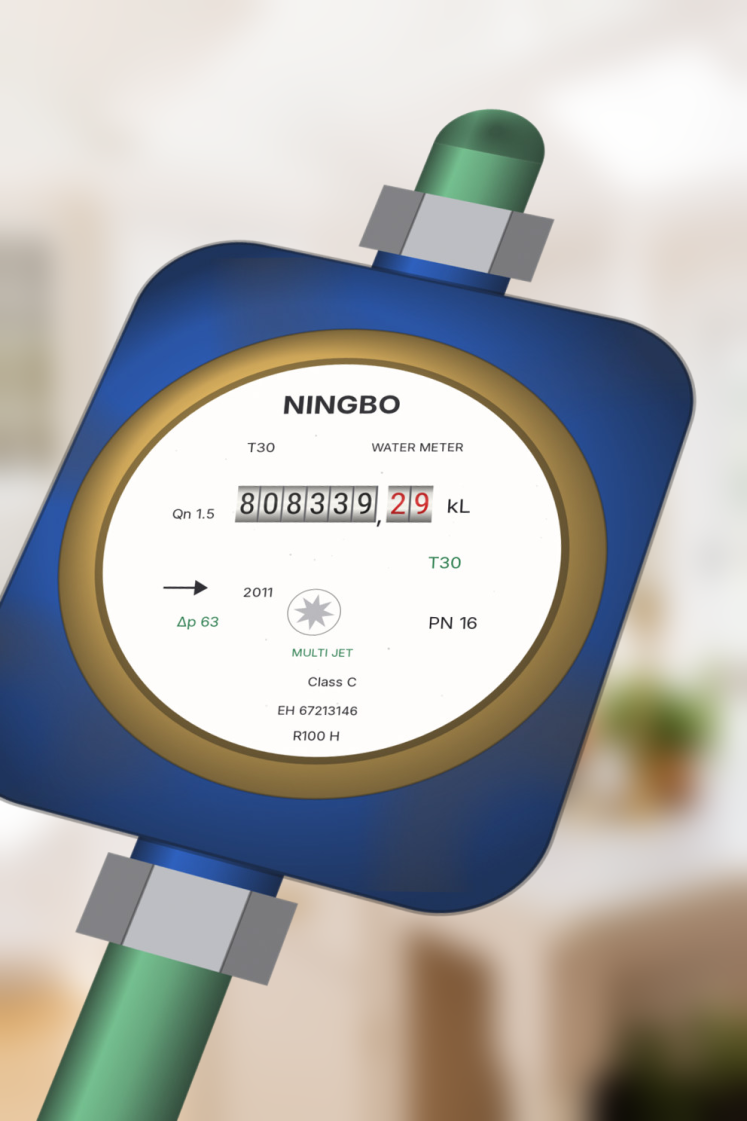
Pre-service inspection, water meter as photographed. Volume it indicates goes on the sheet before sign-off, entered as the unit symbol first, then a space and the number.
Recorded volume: kL 808339.29
